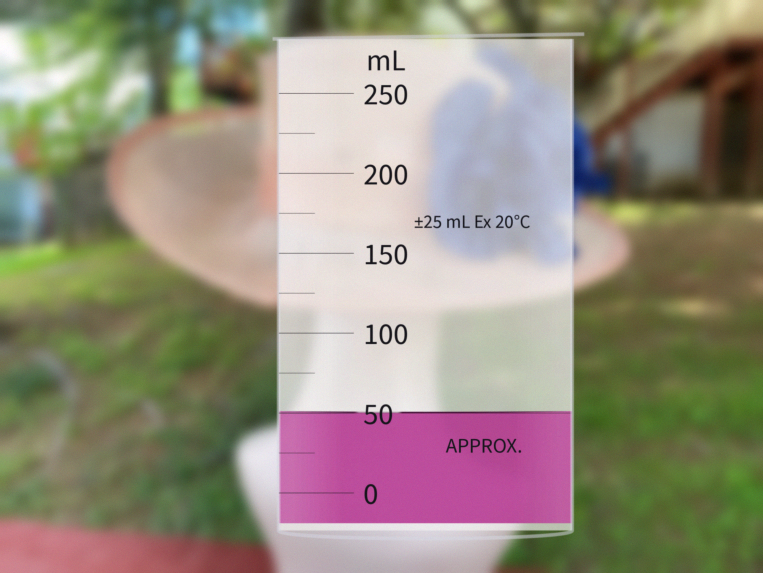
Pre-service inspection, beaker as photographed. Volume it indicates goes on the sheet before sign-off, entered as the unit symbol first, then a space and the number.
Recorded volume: mL 50
